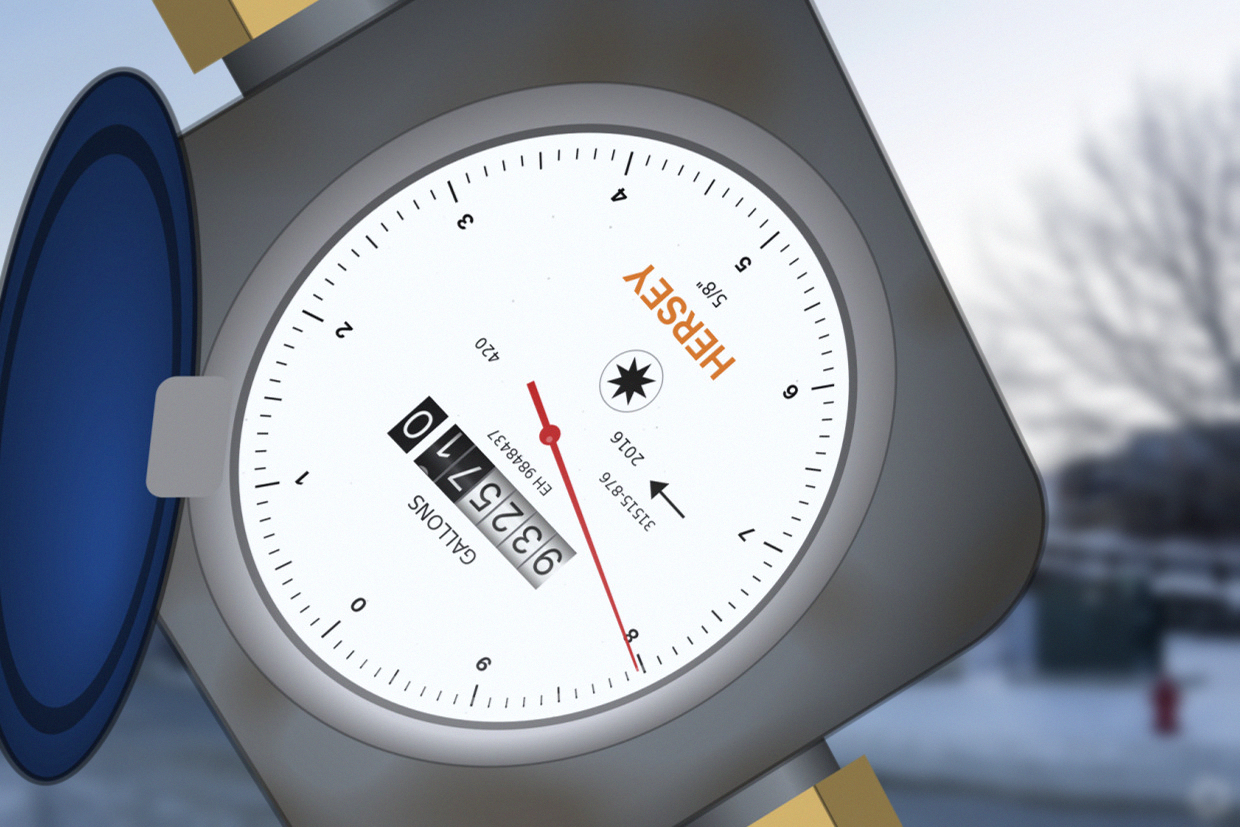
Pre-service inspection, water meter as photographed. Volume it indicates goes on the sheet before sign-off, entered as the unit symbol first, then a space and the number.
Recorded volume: gal 9325708.0
